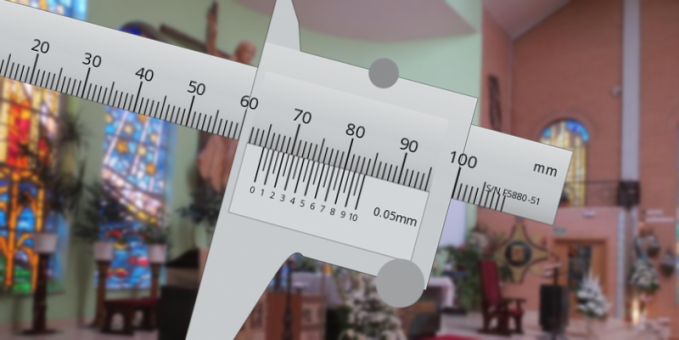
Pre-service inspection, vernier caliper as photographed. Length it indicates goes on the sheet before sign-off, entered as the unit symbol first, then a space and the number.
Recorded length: mm 64.8
